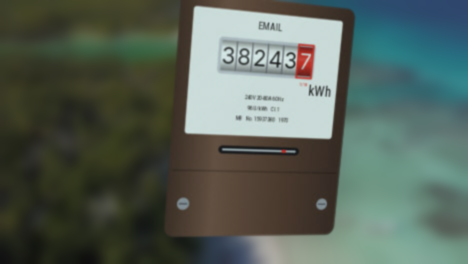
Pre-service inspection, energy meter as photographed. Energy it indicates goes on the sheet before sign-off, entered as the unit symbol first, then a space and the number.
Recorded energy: kWh 38243.7
